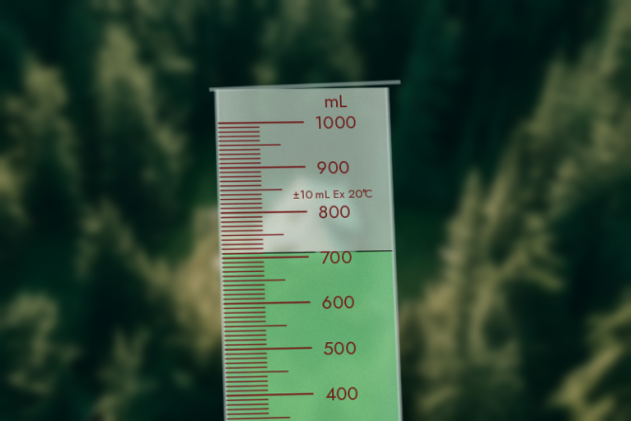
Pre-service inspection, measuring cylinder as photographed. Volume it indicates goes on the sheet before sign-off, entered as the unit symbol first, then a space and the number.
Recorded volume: mL 710
